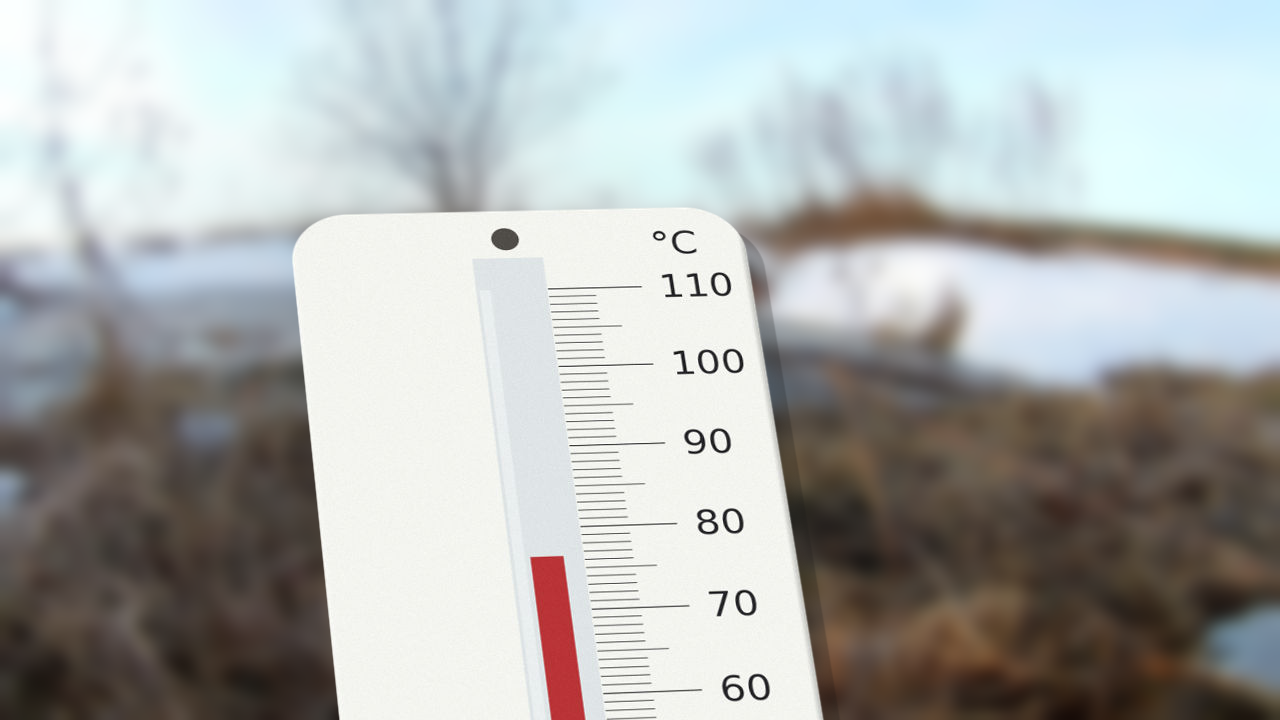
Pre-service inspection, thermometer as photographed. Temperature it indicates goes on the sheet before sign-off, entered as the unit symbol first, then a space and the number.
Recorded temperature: °C 76.5
